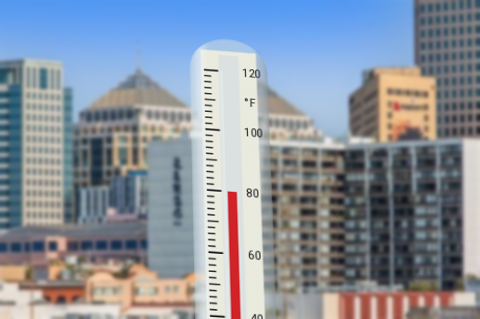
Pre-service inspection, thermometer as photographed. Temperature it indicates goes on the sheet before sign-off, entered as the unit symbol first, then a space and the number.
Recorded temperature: °F 80
